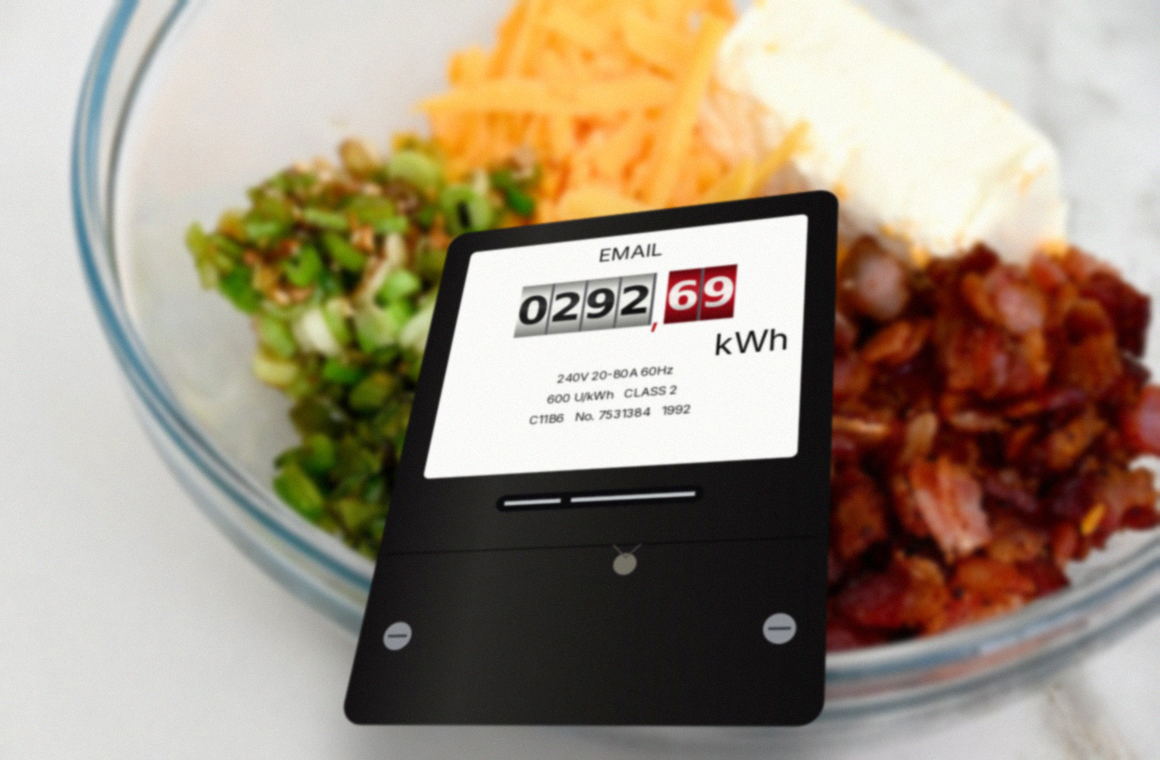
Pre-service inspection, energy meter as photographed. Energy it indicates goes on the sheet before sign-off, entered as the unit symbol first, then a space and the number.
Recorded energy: kWh 292.69
